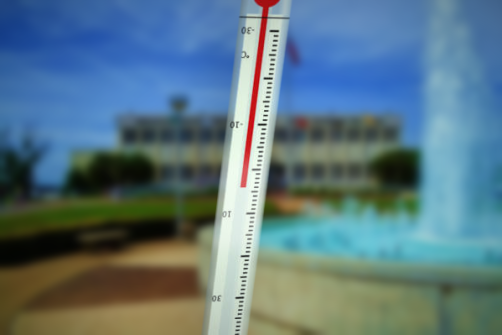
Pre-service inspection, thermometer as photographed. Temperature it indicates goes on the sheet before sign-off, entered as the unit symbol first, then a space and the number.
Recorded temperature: °C 4
